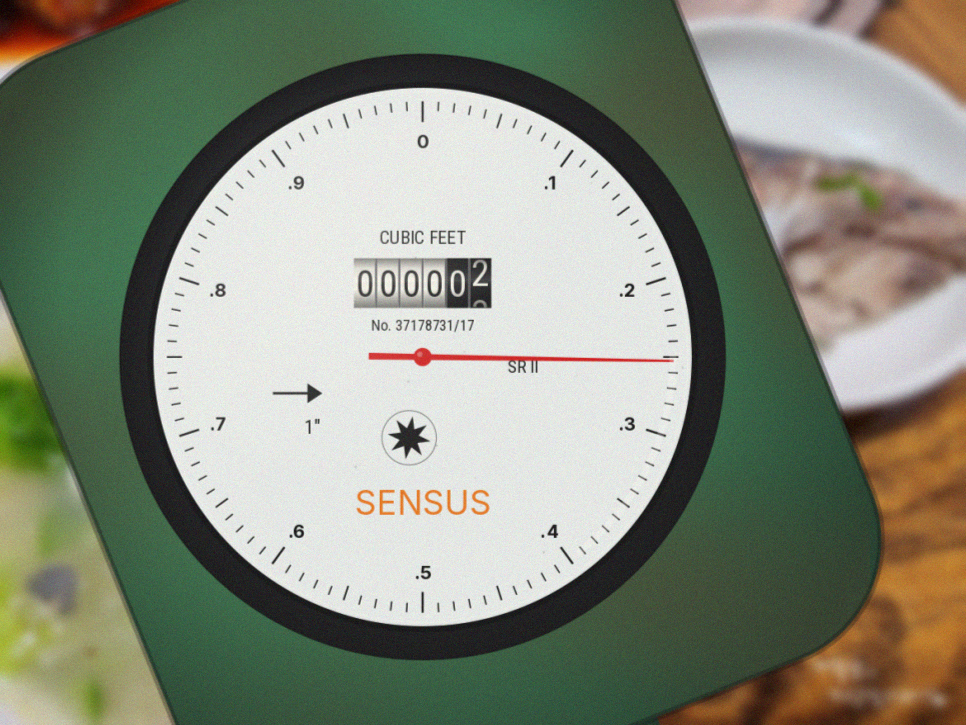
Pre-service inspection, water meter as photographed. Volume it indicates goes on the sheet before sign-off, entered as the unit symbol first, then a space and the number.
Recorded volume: ft³ 2.25
